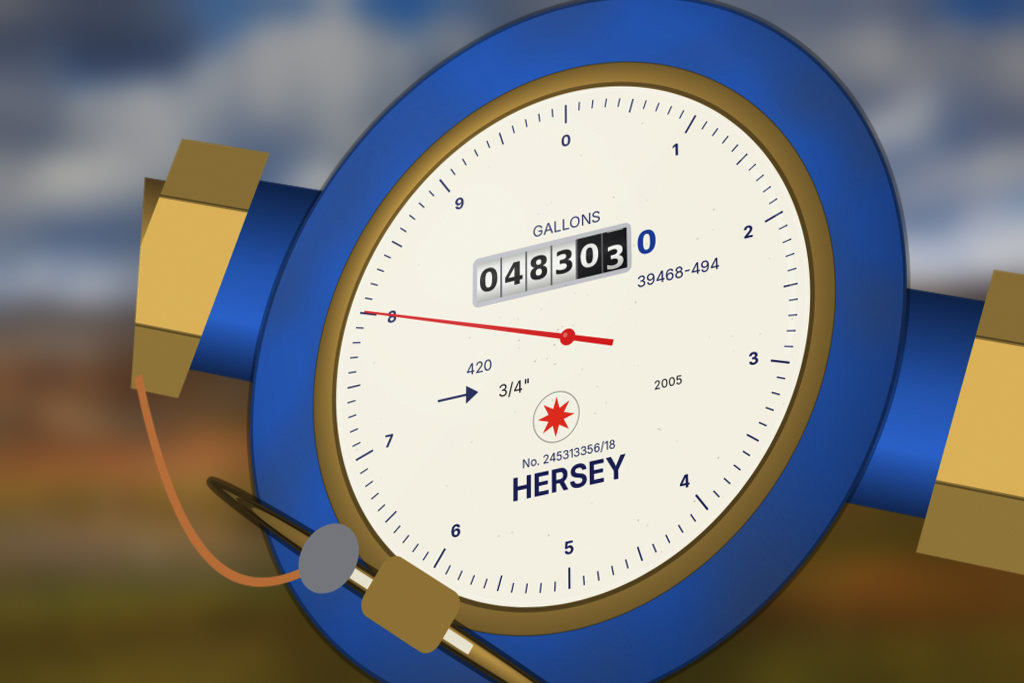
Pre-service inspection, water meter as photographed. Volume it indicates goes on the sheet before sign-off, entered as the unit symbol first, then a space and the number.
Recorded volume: gal 483028.0
